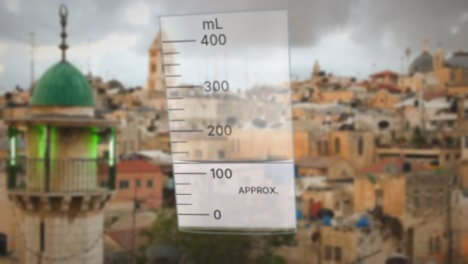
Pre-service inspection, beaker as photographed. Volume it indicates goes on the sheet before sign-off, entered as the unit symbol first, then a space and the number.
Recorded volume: mL 125
